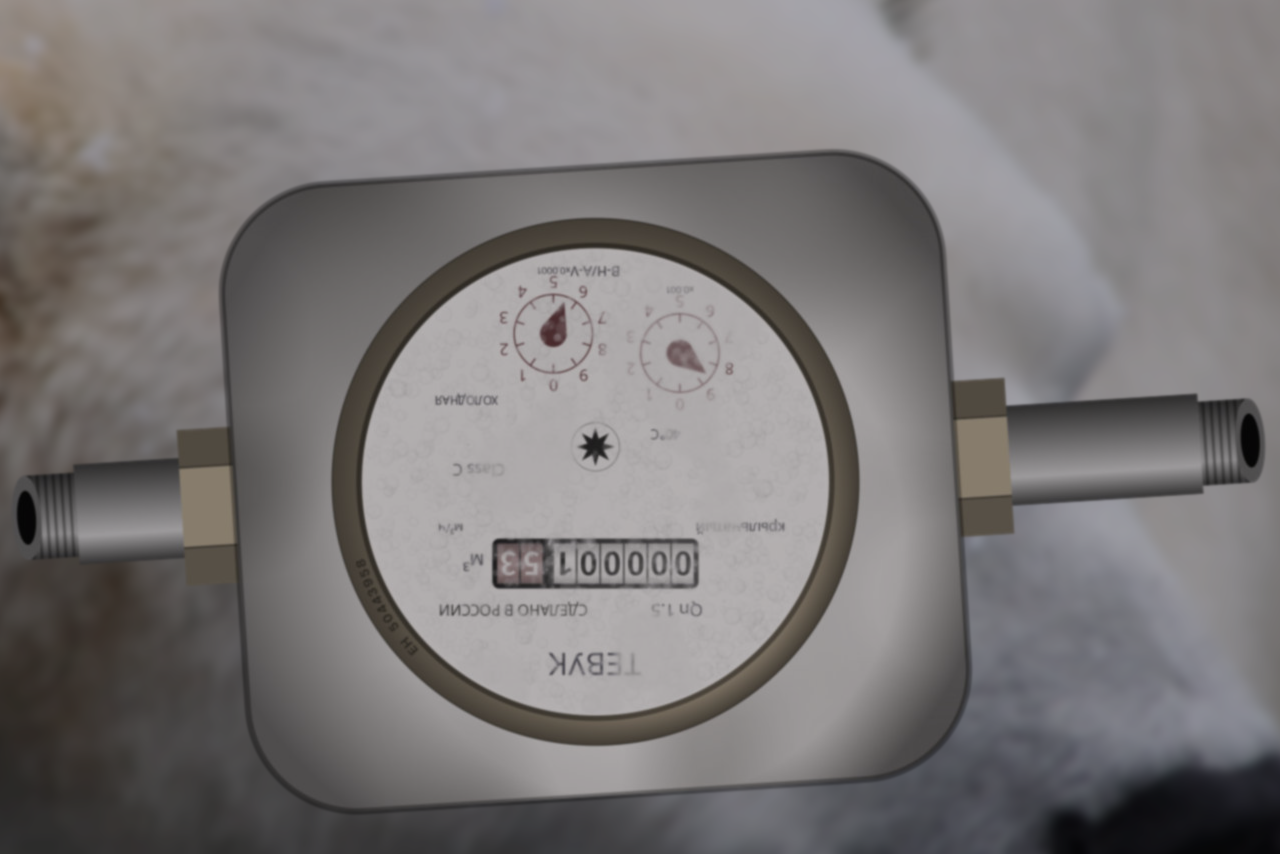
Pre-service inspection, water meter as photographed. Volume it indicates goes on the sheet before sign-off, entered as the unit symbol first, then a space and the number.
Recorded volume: m³ 1.5385
